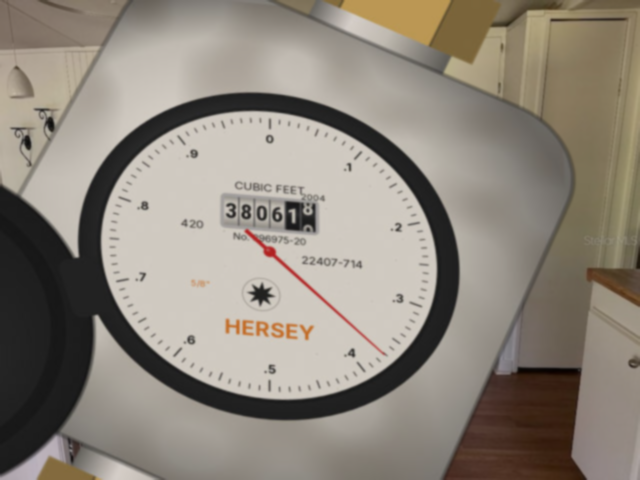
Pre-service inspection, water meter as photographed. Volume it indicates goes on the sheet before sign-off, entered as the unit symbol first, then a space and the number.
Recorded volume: ft³ 380618.37
